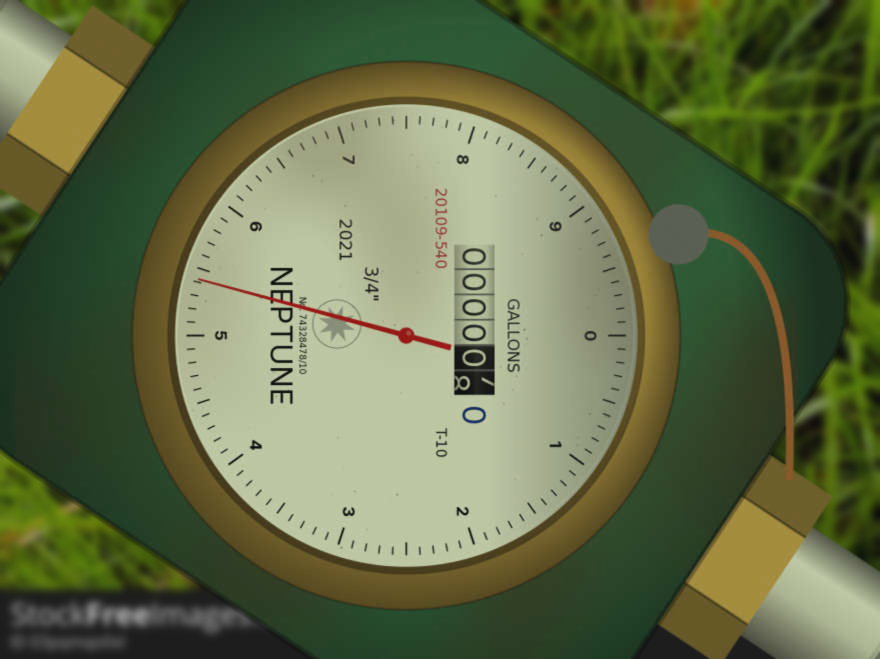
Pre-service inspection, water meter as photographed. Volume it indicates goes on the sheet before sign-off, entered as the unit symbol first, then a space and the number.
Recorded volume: gal 75.4
